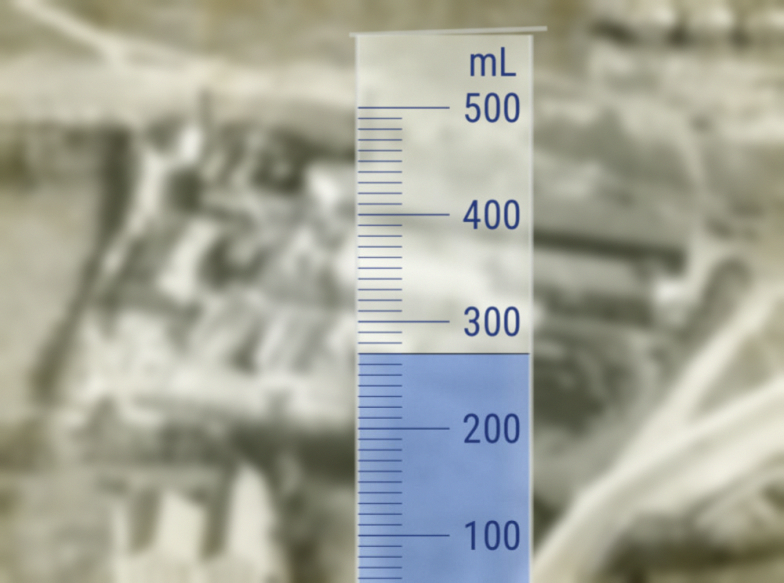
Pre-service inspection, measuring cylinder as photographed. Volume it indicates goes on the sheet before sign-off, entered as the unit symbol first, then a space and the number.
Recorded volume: mL 270
